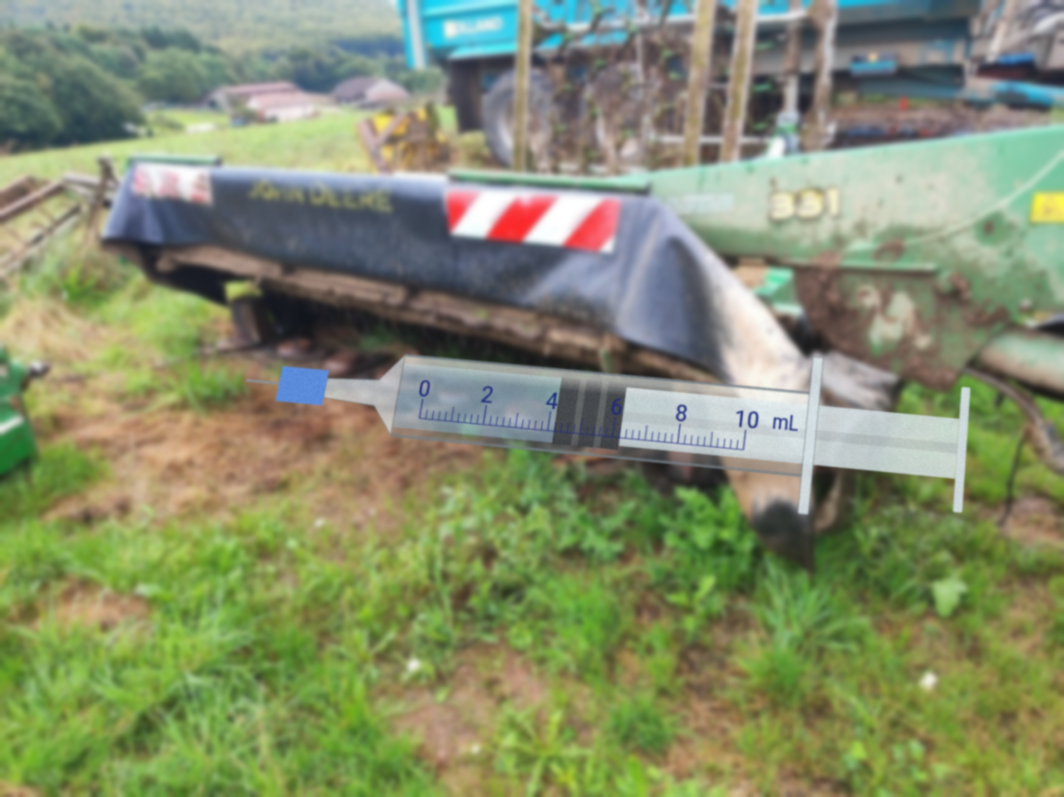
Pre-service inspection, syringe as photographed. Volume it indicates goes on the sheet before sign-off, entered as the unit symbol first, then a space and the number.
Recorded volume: mL 4.2
